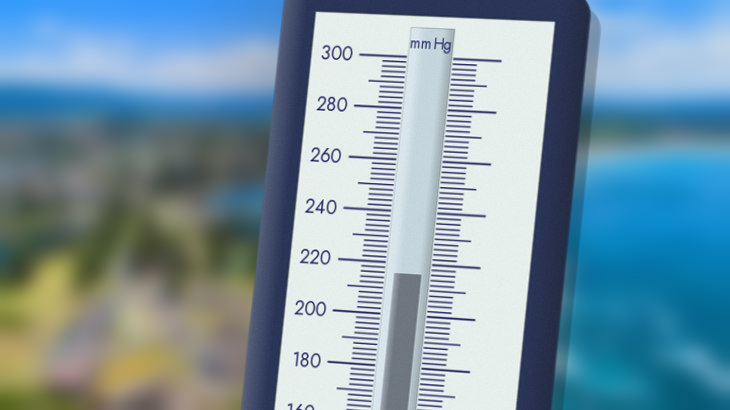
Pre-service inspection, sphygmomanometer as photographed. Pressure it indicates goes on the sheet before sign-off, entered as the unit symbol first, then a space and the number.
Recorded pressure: mmHg 216
